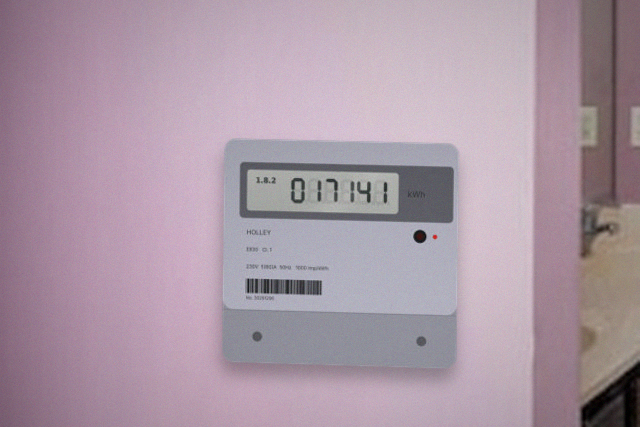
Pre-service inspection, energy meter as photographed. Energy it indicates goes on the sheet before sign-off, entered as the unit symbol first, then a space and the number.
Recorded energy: kWh 17141
